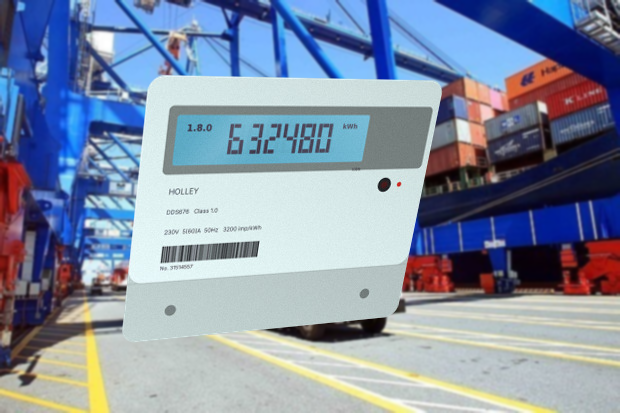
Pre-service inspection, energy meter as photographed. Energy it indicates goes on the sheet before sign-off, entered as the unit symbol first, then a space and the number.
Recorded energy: kWh 632480
